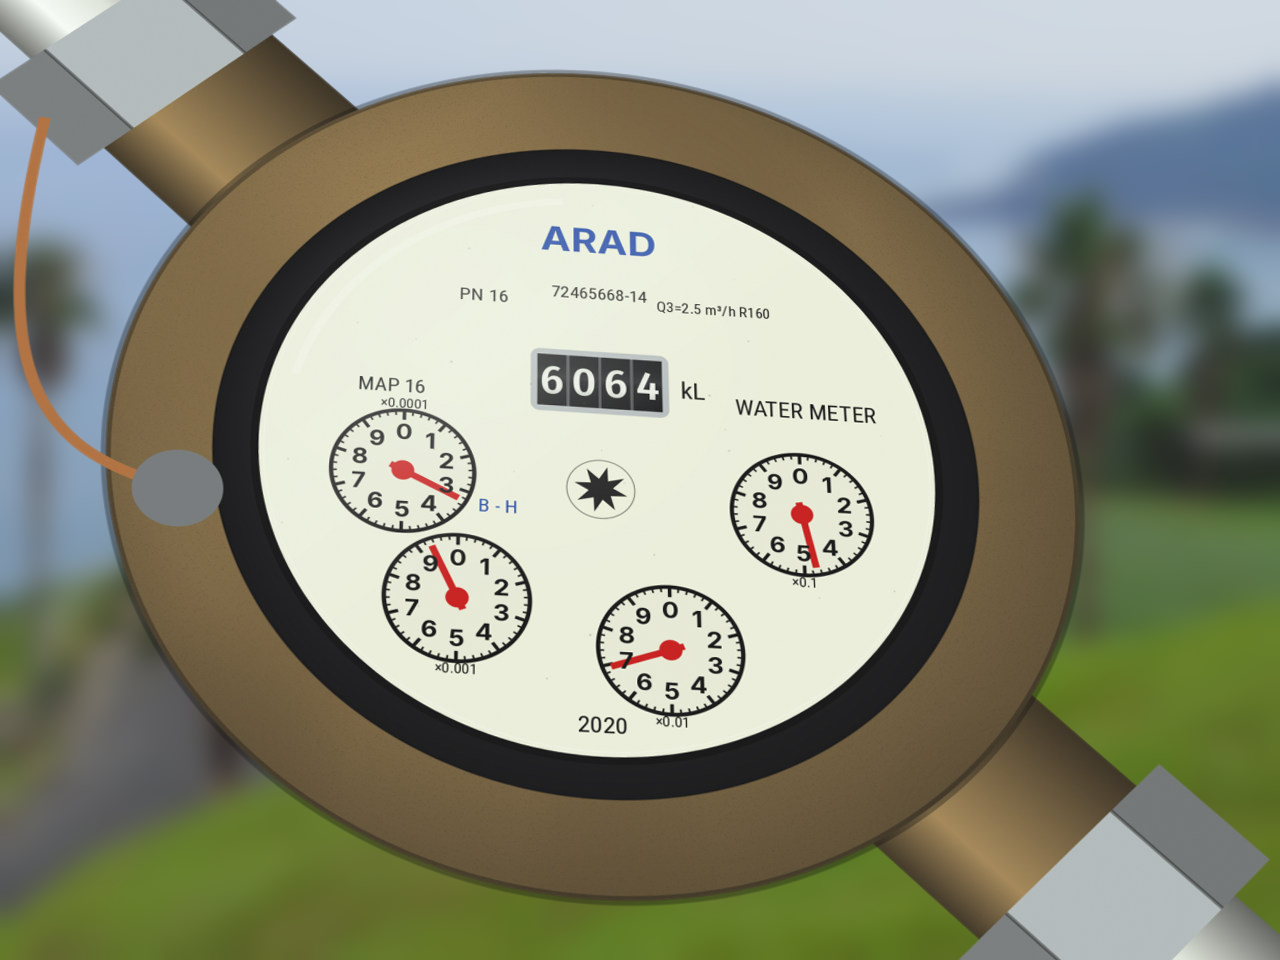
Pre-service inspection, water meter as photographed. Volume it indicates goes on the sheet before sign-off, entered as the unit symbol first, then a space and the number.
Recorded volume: kL 6064.4693
